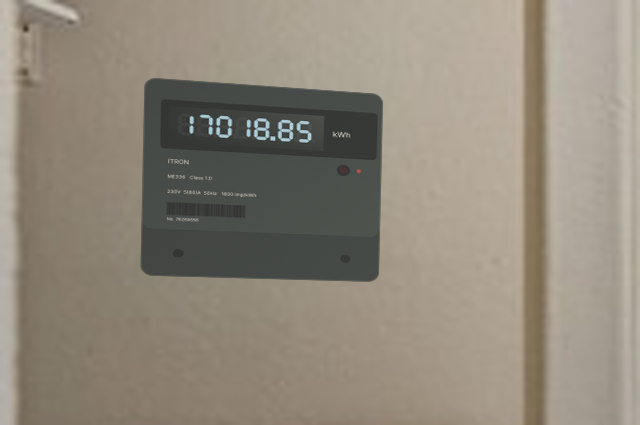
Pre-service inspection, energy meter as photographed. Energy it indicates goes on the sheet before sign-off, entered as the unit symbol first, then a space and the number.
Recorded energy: kWh 17018.85
